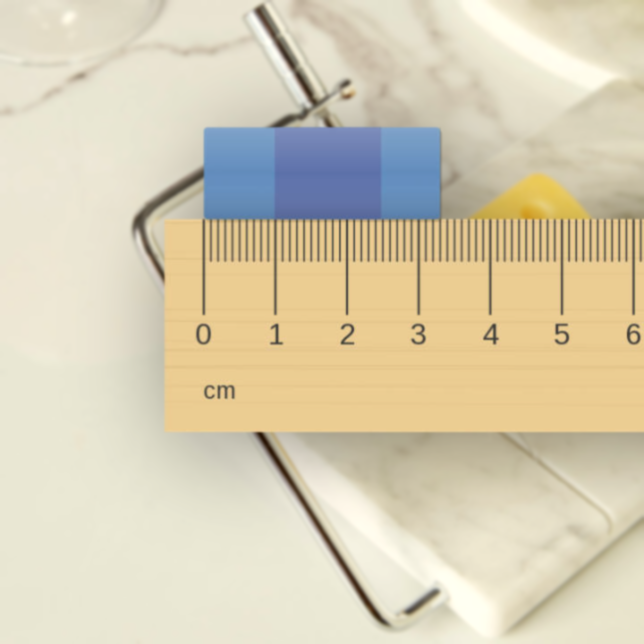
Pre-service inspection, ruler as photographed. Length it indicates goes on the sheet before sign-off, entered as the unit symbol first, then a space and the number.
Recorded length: cm 3.3
